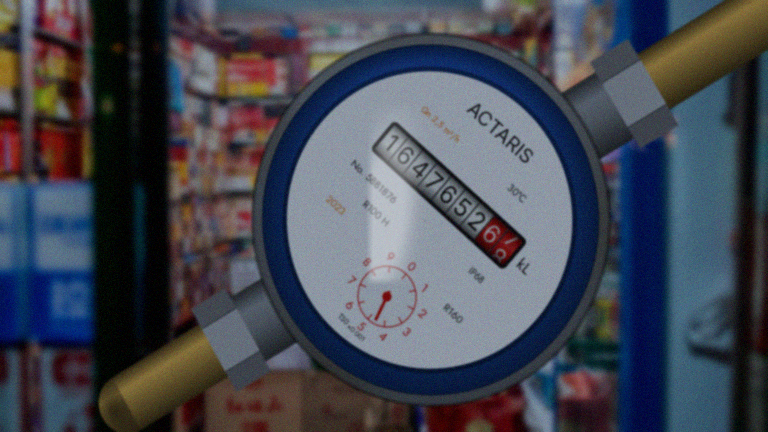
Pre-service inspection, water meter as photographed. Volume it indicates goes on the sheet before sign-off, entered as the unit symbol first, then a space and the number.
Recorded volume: kL 1647652.674
